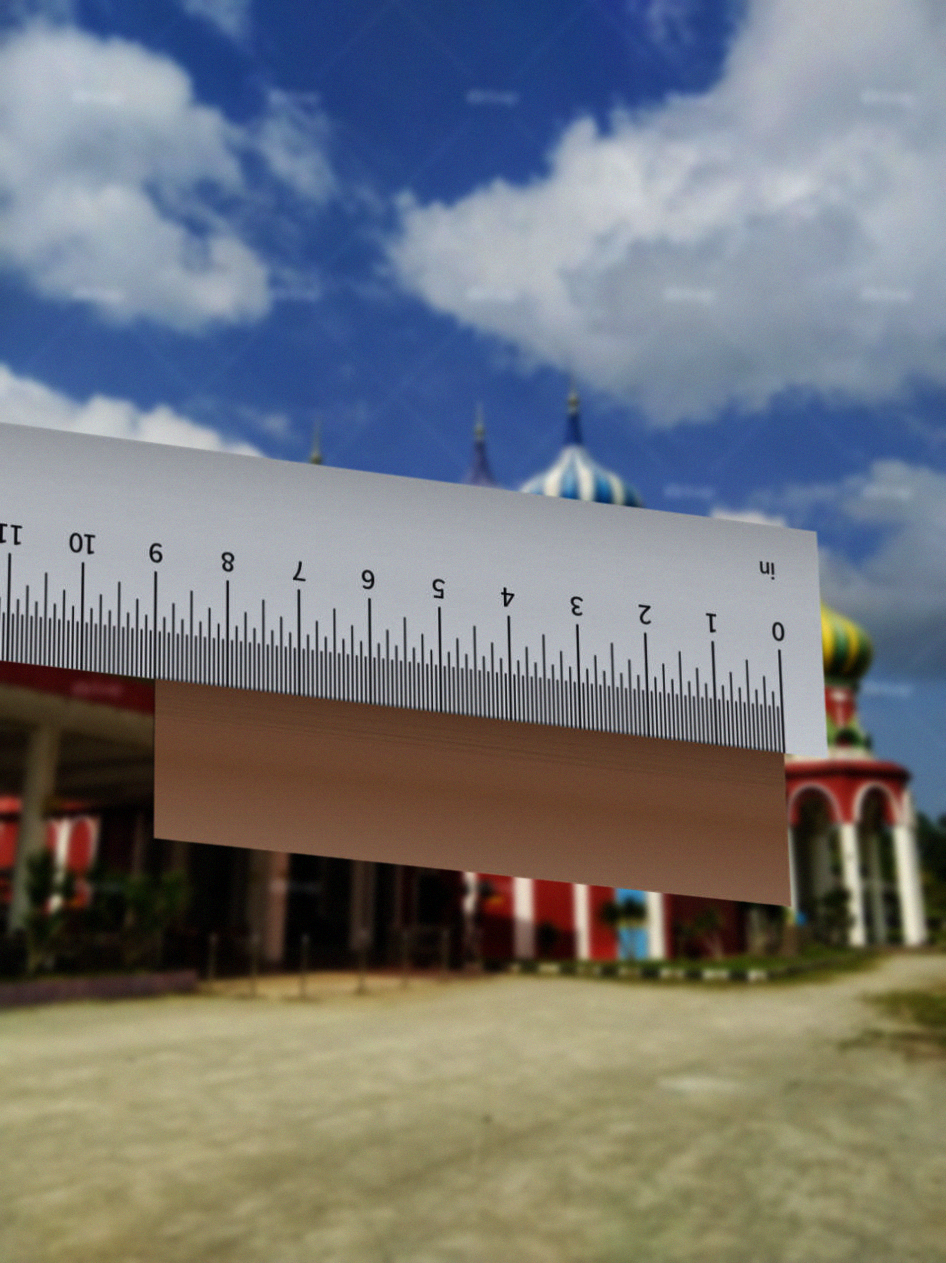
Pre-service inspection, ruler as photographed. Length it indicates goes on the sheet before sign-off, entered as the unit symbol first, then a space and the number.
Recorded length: in 9
